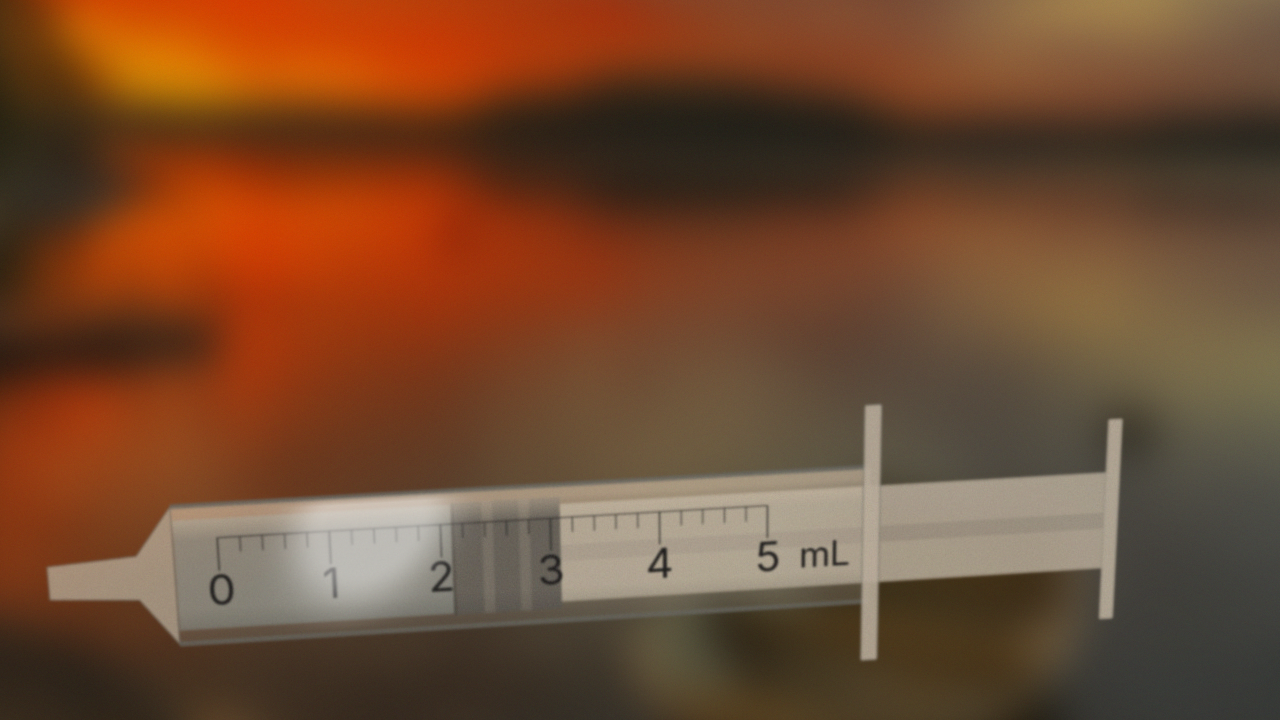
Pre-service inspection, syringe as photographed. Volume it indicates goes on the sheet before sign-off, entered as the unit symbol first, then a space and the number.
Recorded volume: mL 2.1
